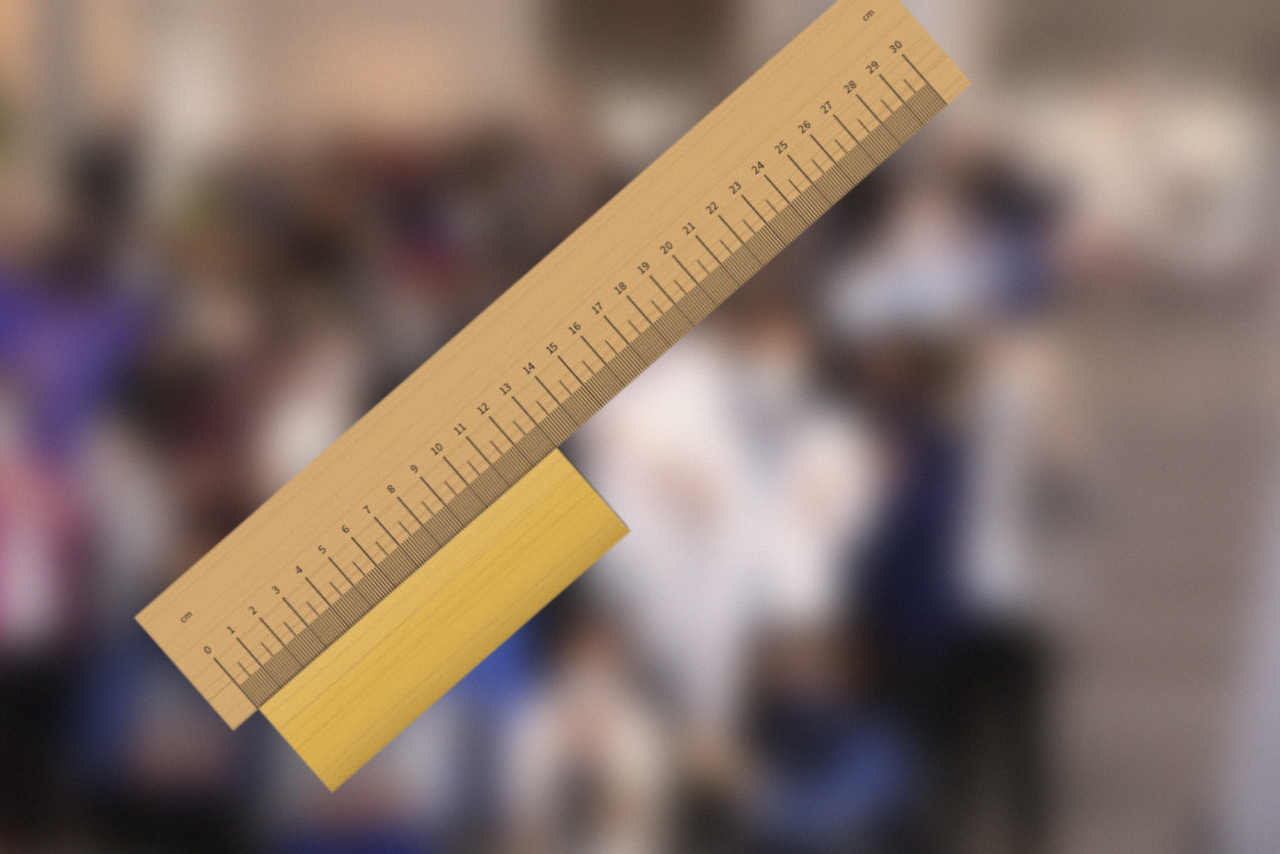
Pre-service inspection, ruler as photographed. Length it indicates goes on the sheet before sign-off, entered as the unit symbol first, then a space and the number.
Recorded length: cm 13
